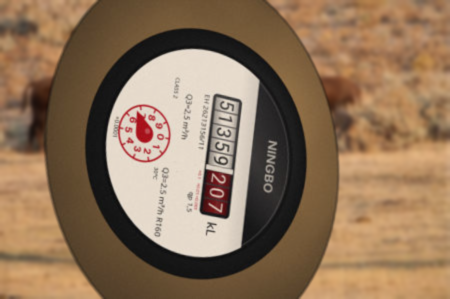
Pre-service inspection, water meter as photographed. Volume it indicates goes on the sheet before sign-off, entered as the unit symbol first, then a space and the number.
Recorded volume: kL 51359.2076
